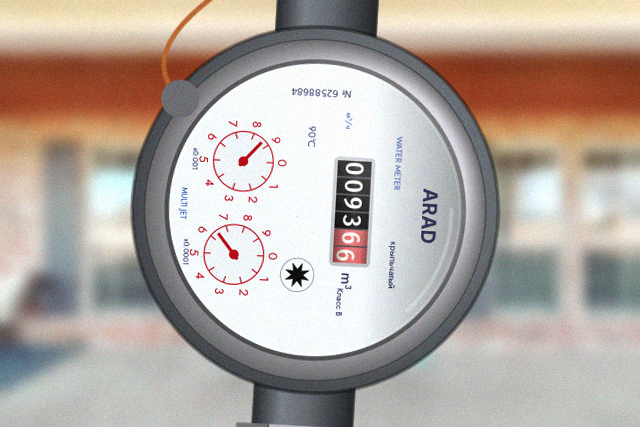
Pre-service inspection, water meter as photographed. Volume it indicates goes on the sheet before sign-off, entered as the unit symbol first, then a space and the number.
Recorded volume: m³ 93.6586
